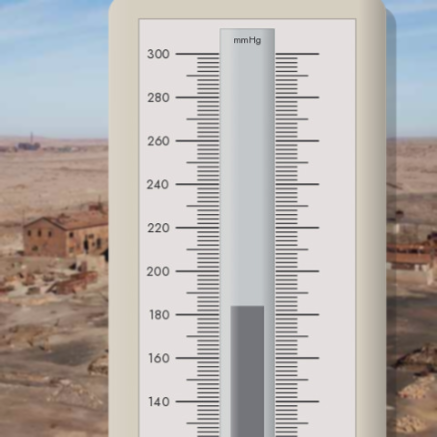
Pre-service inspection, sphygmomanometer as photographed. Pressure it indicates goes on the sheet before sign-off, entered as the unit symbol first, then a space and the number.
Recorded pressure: mmHg 184
